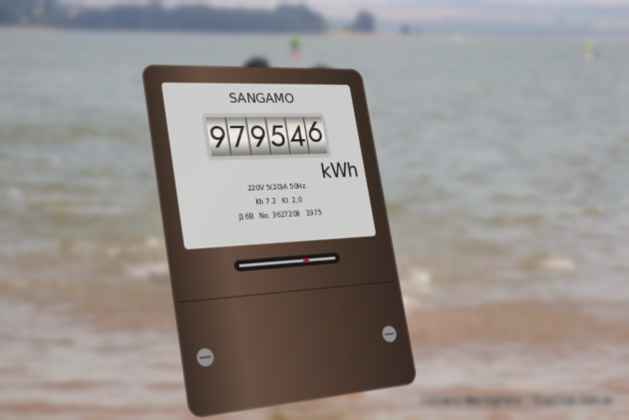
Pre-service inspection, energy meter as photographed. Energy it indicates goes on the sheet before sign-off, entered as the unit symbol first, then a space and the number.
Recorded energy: kWh 979546
